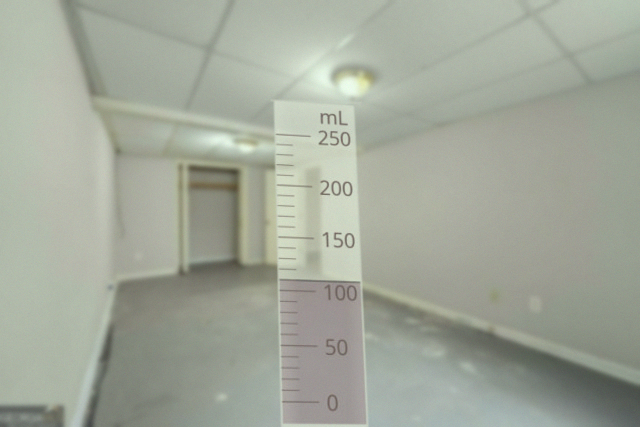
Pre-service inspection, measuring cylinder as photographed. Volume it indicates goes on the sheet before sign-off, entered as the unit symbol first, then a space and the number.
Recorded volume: mL 110
